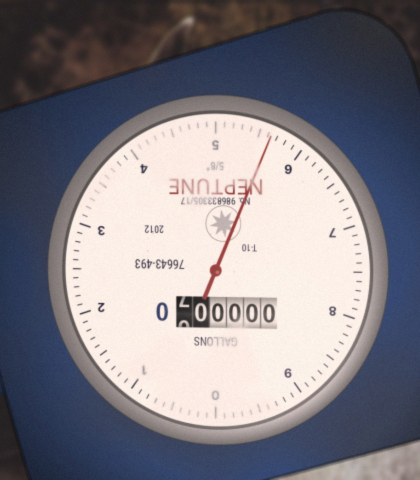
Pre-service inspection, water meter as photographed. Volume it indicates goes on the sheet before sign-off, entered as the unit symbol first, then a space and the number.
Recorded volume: gal 65.6
